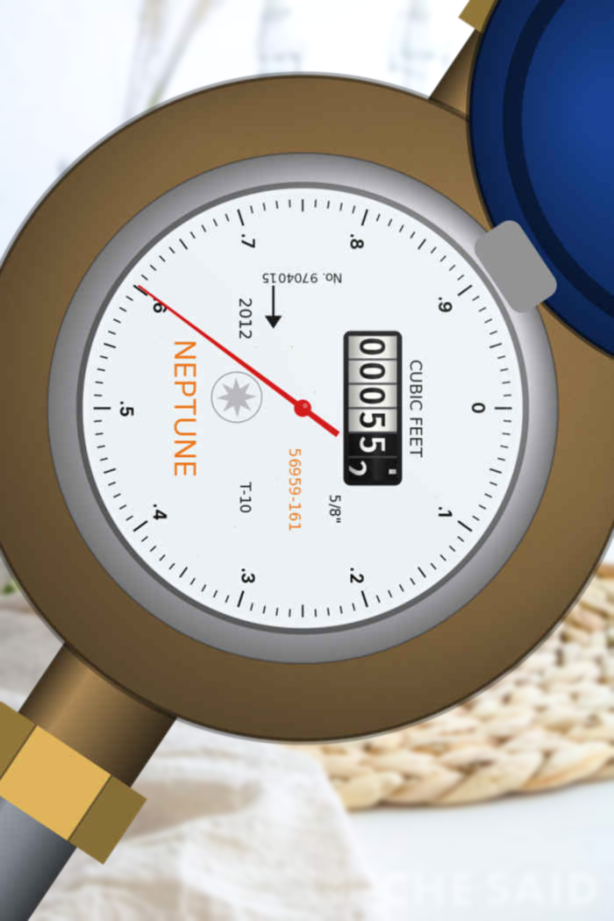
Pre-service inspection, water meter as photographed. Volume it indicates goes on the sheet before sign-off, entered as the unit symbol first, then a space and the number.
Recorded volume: ft³ 551.60
